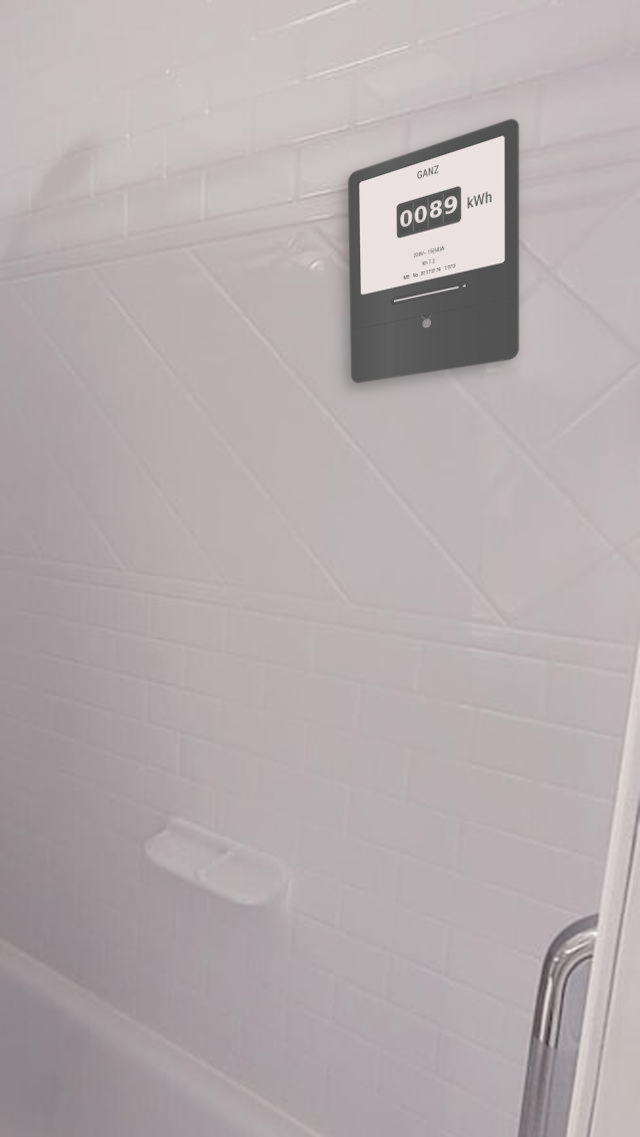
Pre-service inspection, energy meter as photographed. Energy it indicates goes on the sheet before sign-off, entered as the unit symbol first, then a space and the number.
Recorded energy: kWh 89
